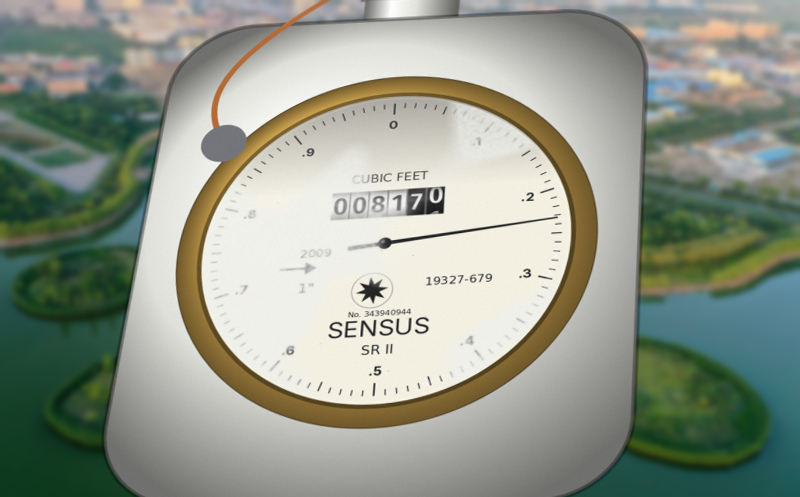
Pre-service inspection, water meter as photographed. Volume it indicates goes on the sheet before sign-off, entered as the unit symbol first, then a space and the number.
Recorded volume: ft³ 8170.23
